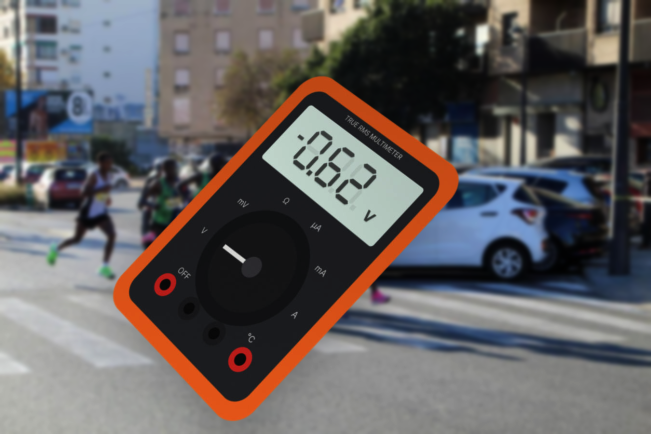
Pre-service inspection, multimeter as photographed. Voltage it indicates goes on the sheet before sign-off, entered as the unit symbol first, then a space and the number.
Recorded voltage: V -0.62
